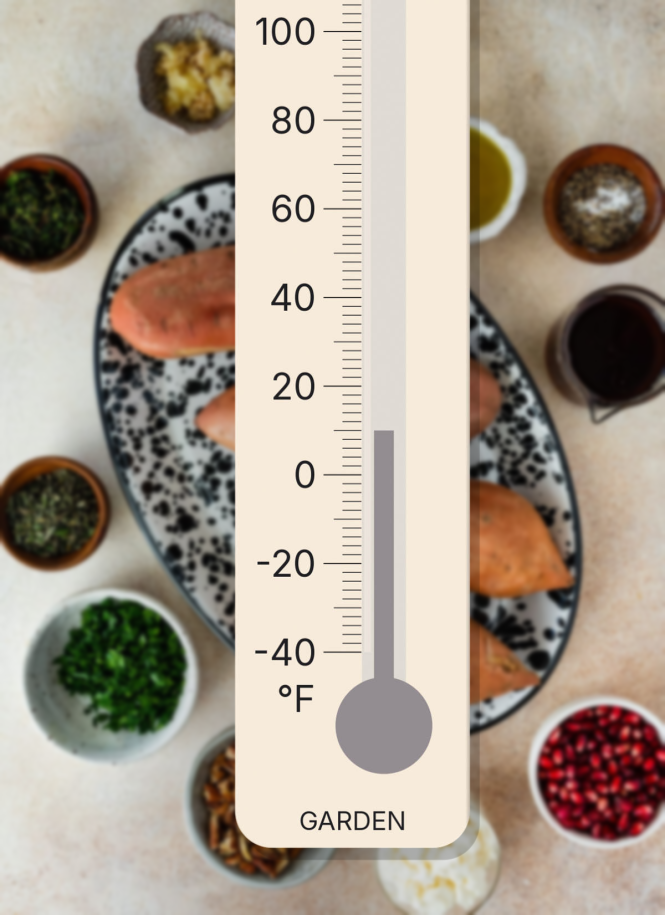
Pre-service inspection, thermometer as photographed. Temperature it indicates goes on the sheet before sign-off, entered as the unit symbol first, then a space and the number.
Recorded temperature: °F 10
